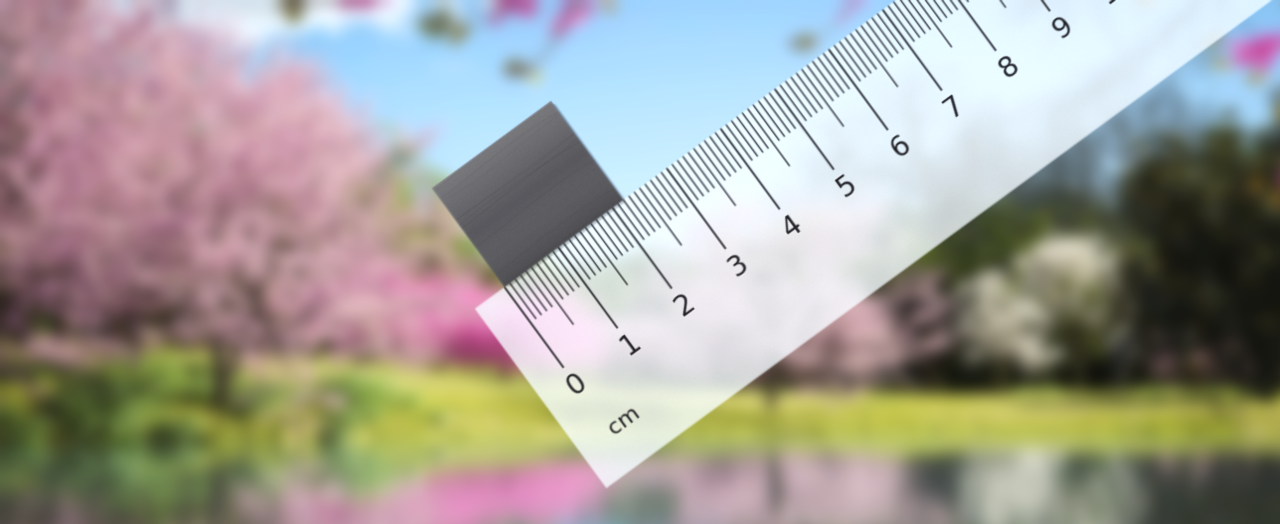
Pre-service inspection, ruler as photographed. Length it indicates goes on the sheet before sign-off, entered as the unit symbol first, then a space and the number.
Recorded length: cm 2.2
